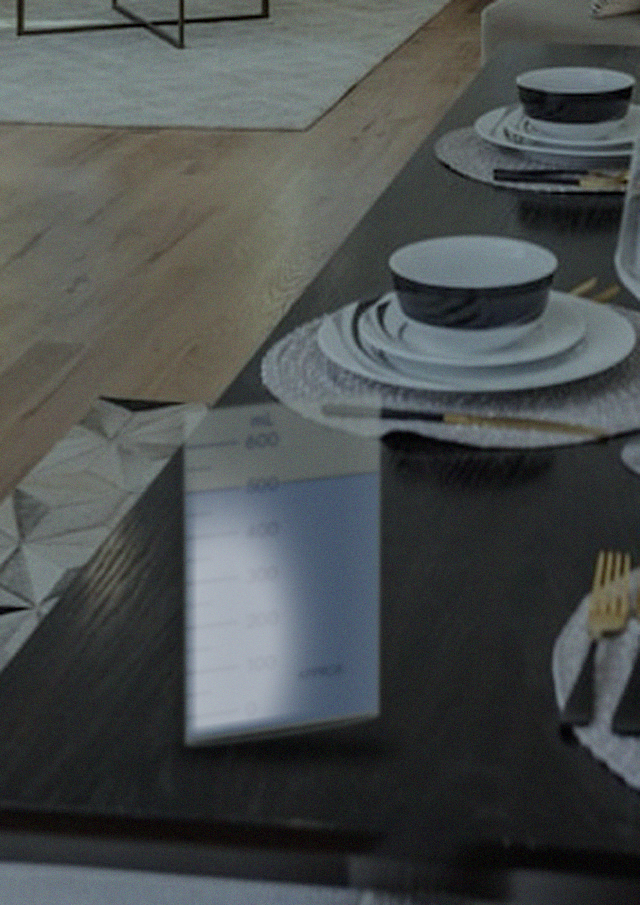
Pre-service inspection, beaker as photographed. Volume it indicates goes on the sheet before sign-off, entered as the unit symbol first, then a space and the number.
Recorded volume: mL 500
